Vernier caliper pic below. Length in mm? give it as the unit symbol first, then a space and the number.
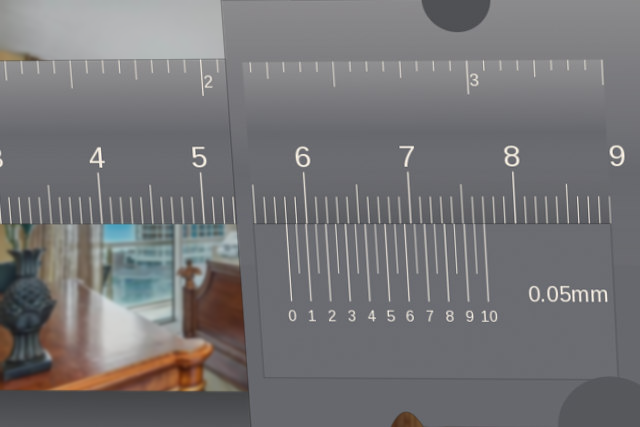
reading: mm 58.0
